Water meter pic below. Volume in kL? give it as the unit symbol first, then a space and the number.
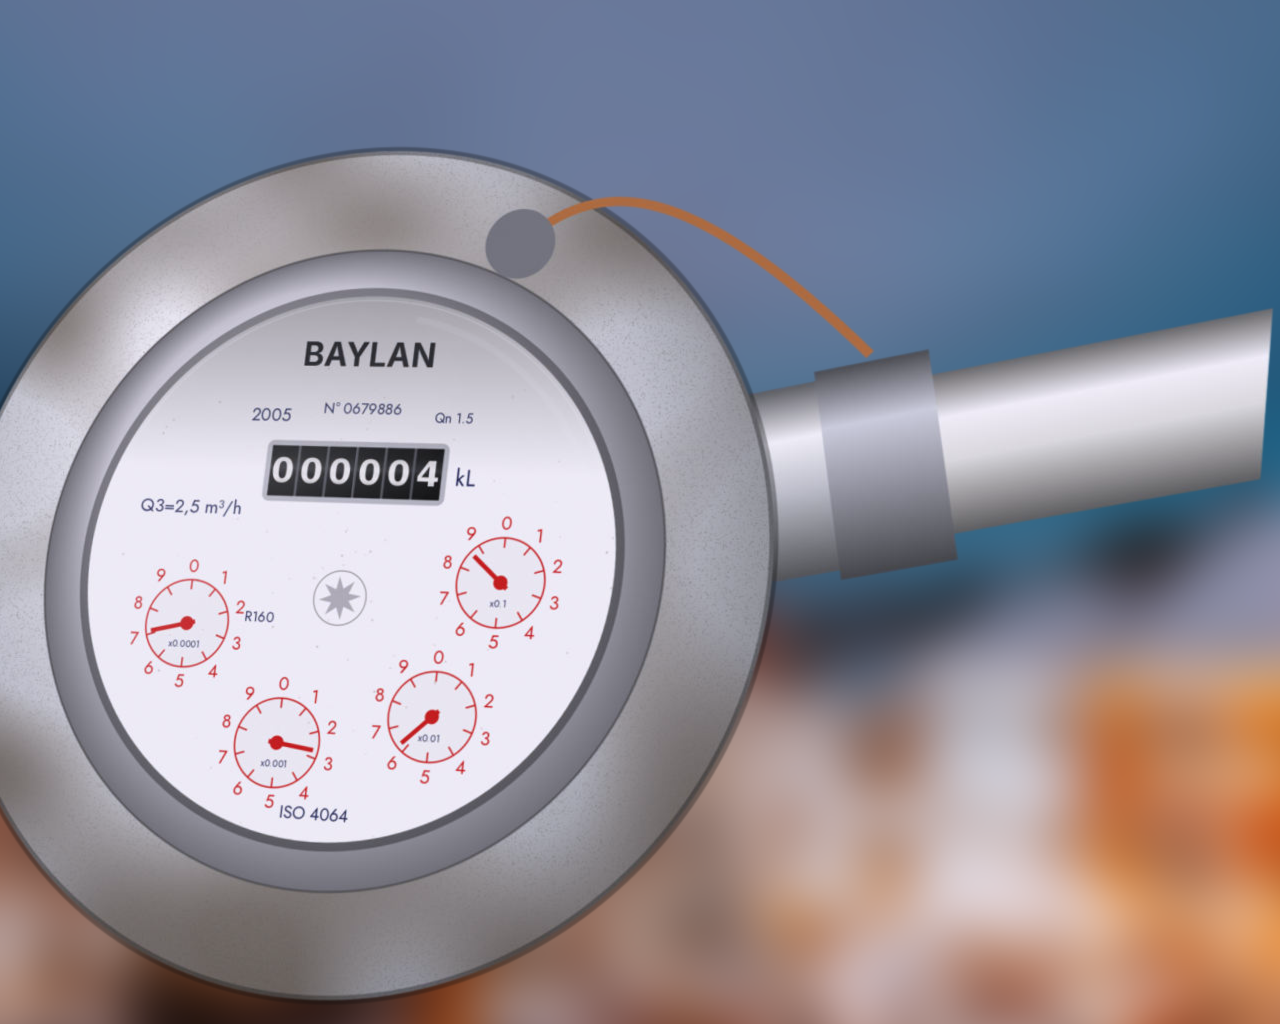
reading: kL 4.8627
